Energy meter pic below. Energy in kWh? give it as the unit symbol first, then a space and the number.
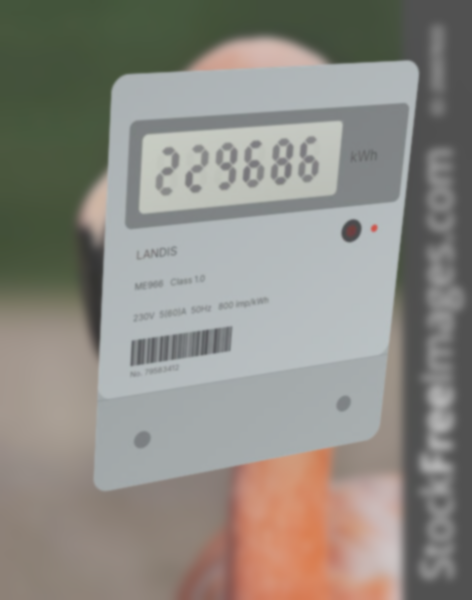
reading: kWh 229686
